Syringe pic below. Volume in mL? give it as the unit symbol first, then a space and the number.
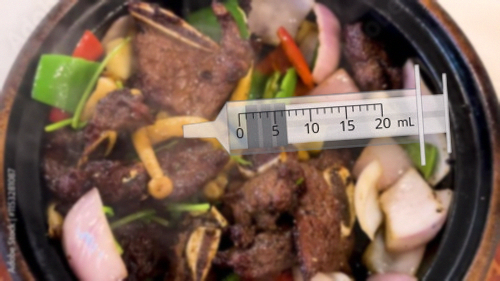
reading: mL 1
